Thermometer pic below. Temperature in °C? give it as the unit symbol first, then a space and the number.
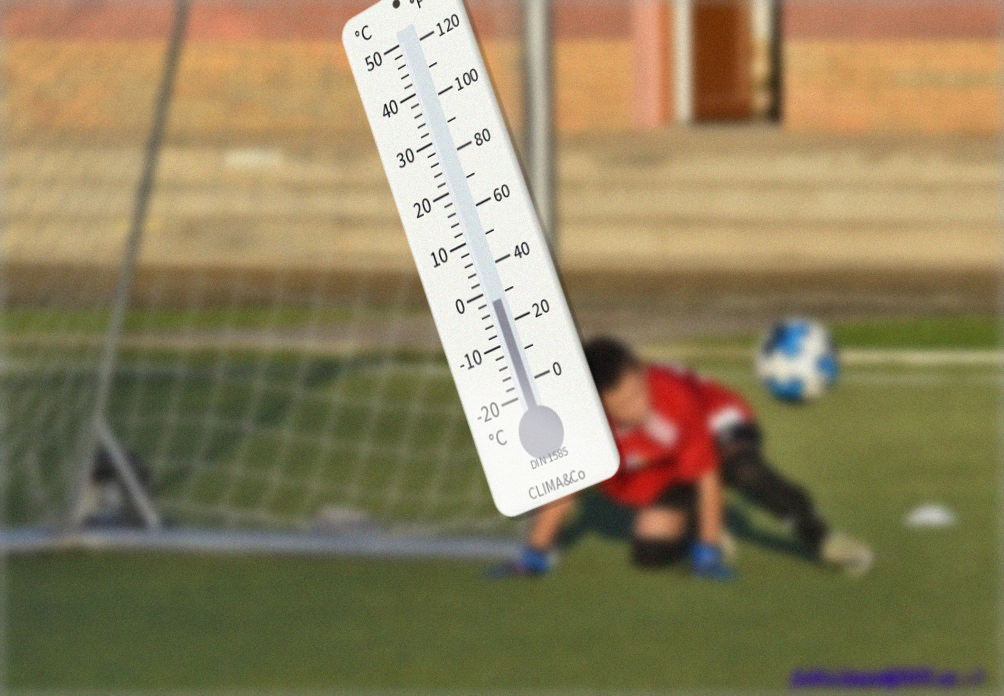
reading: °C -2
